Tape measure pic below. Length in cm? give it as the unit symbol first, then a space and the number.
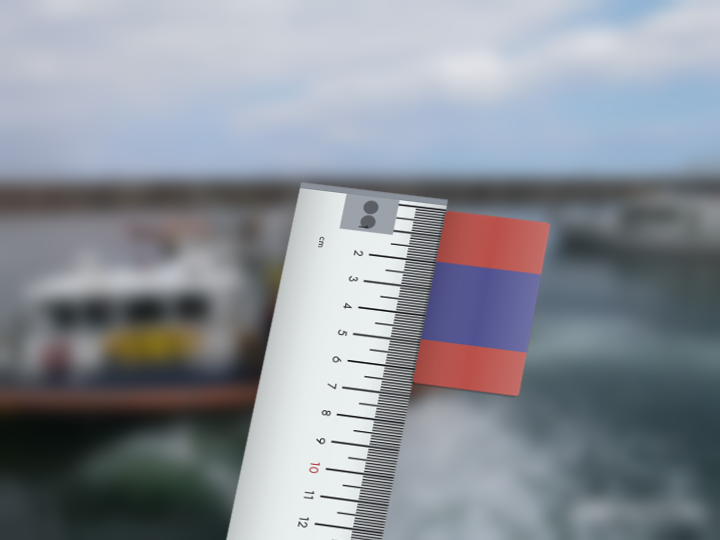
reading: cm 6.5
